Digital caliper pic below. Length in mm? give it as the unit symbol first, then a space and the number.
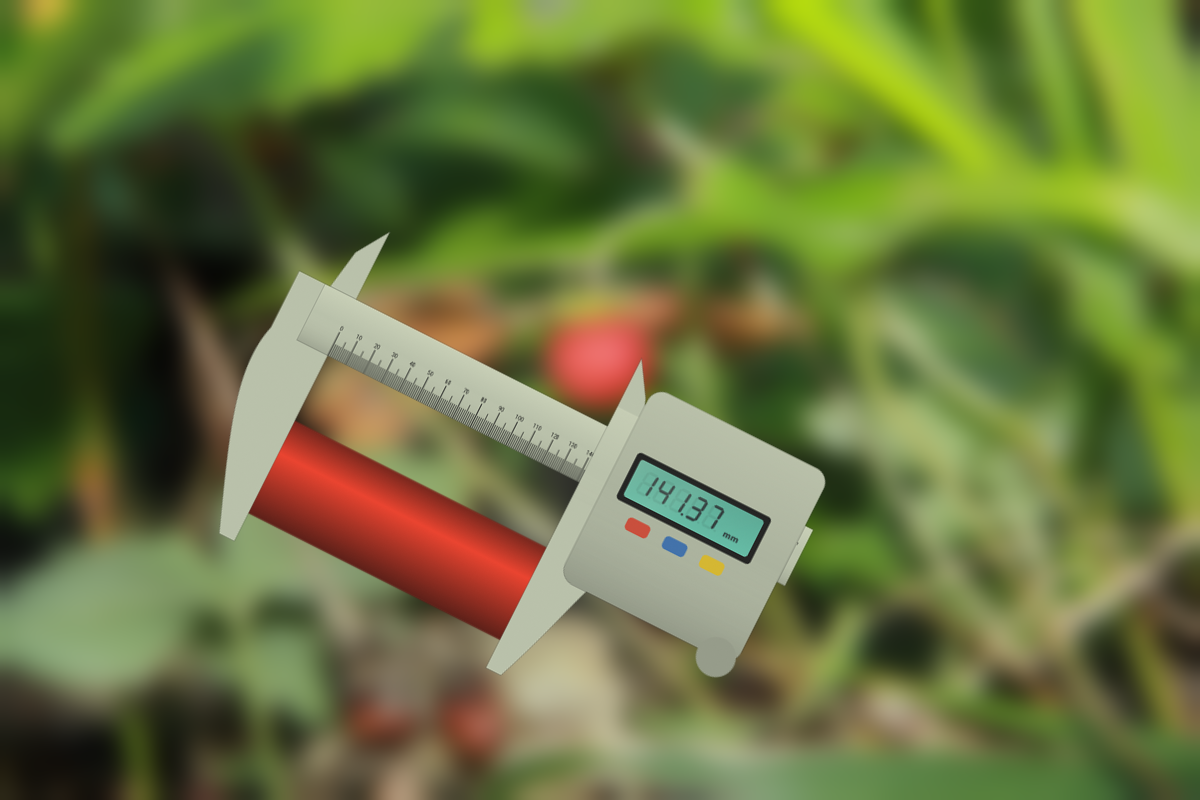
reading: mm 141.37
